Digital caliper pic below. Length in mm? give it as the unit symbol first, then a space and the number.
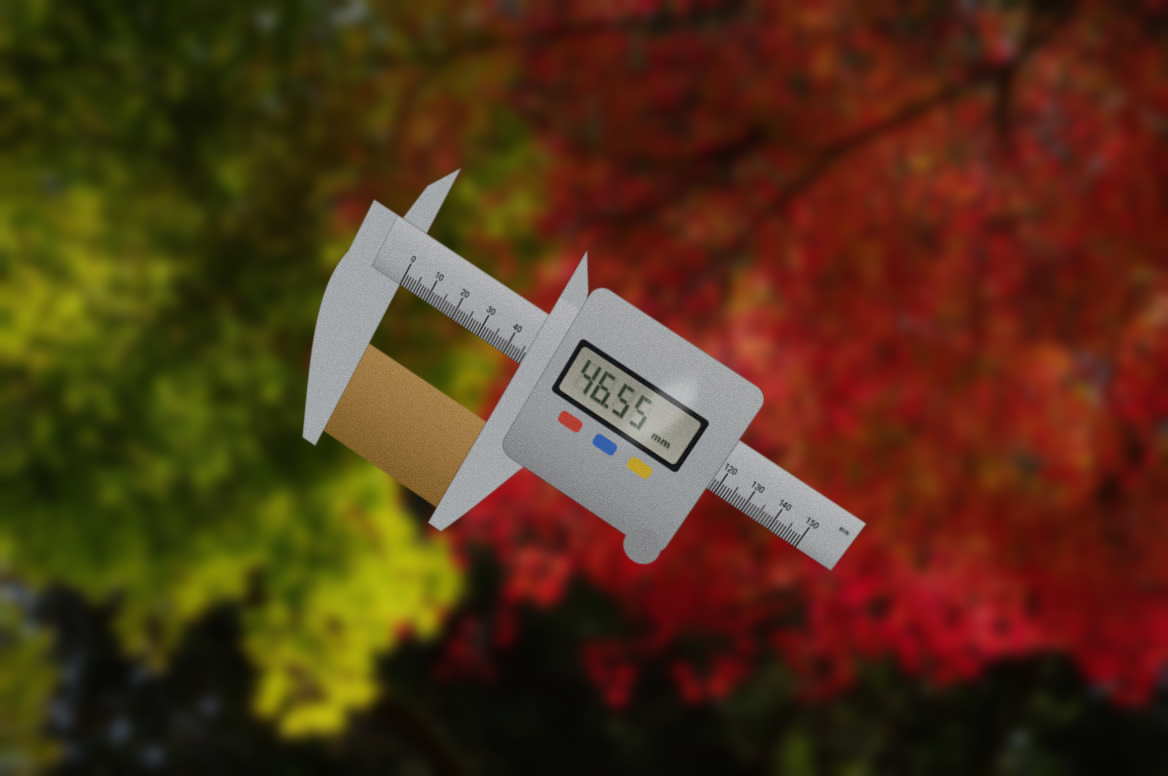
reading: mm 46.55
